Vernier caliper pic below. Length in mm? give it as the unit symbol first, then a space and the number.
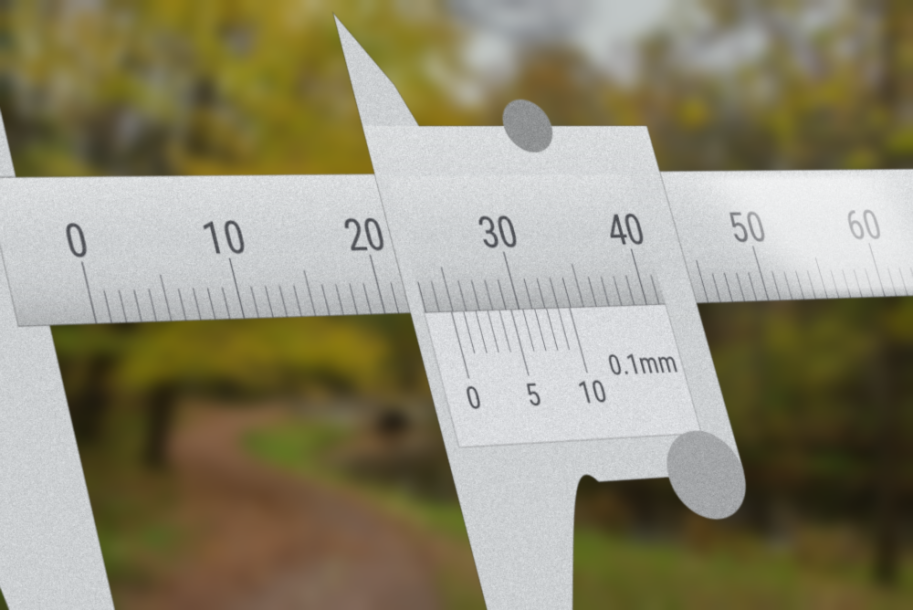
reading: mm 24.9
